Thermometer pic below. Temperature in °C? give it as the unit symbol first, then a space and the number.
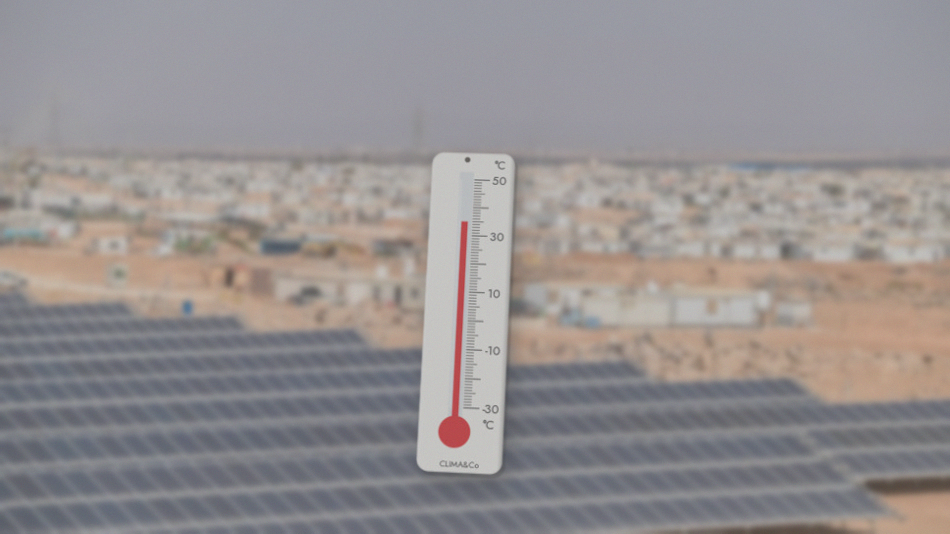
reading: °C 35
